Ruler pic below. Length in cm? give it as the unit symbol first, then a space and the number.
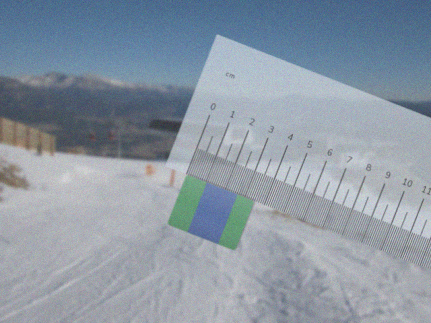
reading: cm 3.5
